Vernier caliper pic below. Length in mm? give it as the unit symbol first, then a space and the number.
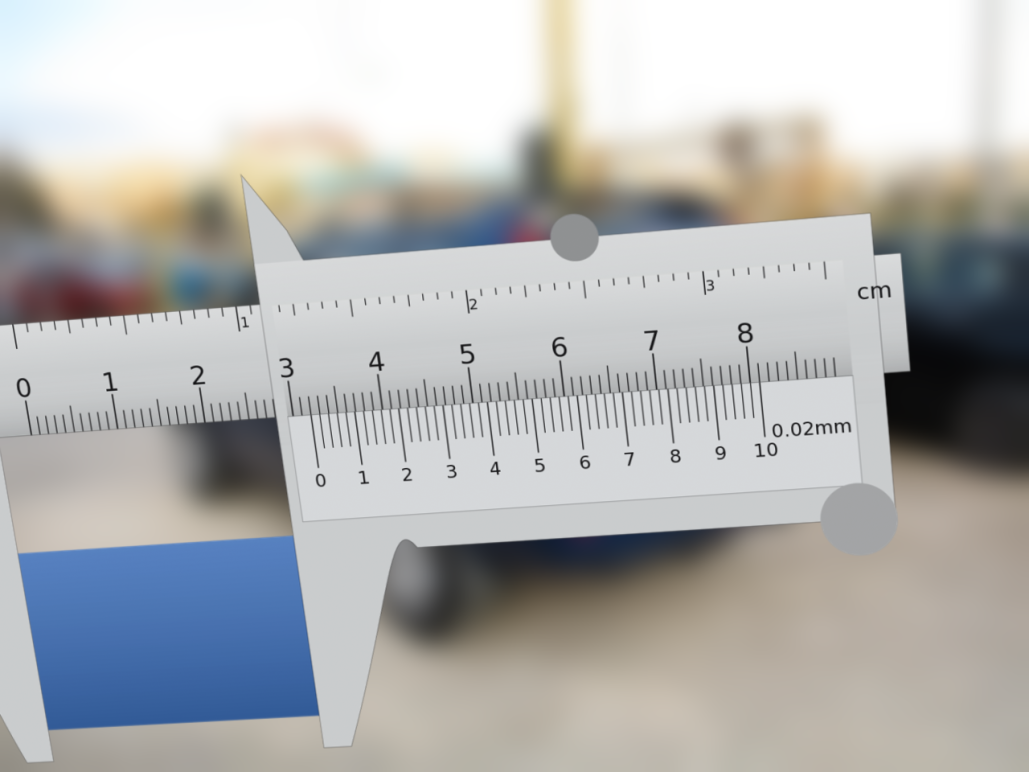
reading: mm 32.0
